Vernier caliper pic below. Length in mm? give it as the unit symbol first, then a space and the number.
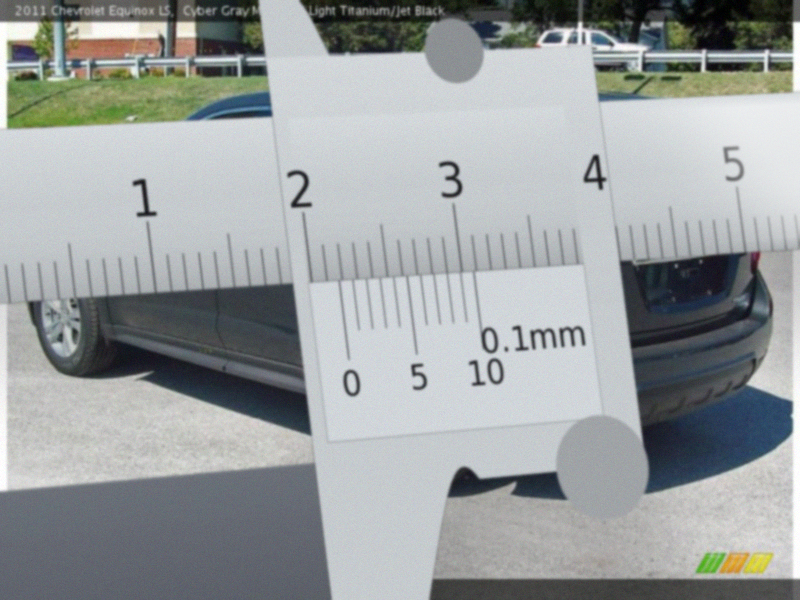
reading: mm 21.8
